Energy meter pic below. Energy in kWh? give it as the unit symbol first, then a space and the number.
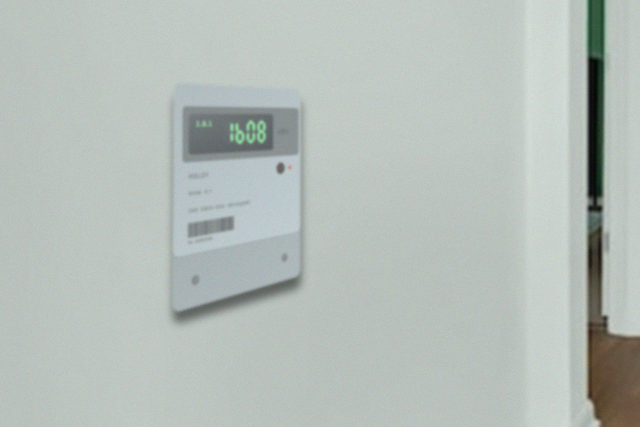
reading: kWh 1608
